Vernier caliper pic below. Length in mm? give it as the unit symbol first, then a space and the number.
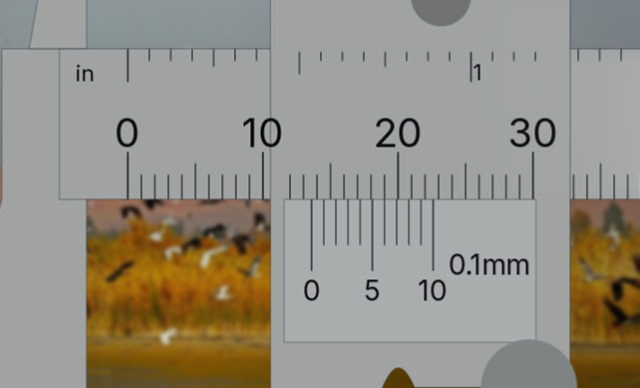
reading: mm 13.6
